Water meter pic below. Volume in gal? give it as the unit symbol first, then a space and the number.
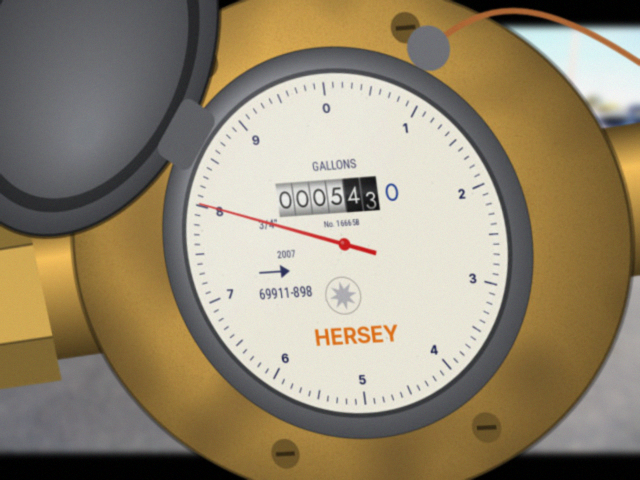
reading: gal 5428.0
